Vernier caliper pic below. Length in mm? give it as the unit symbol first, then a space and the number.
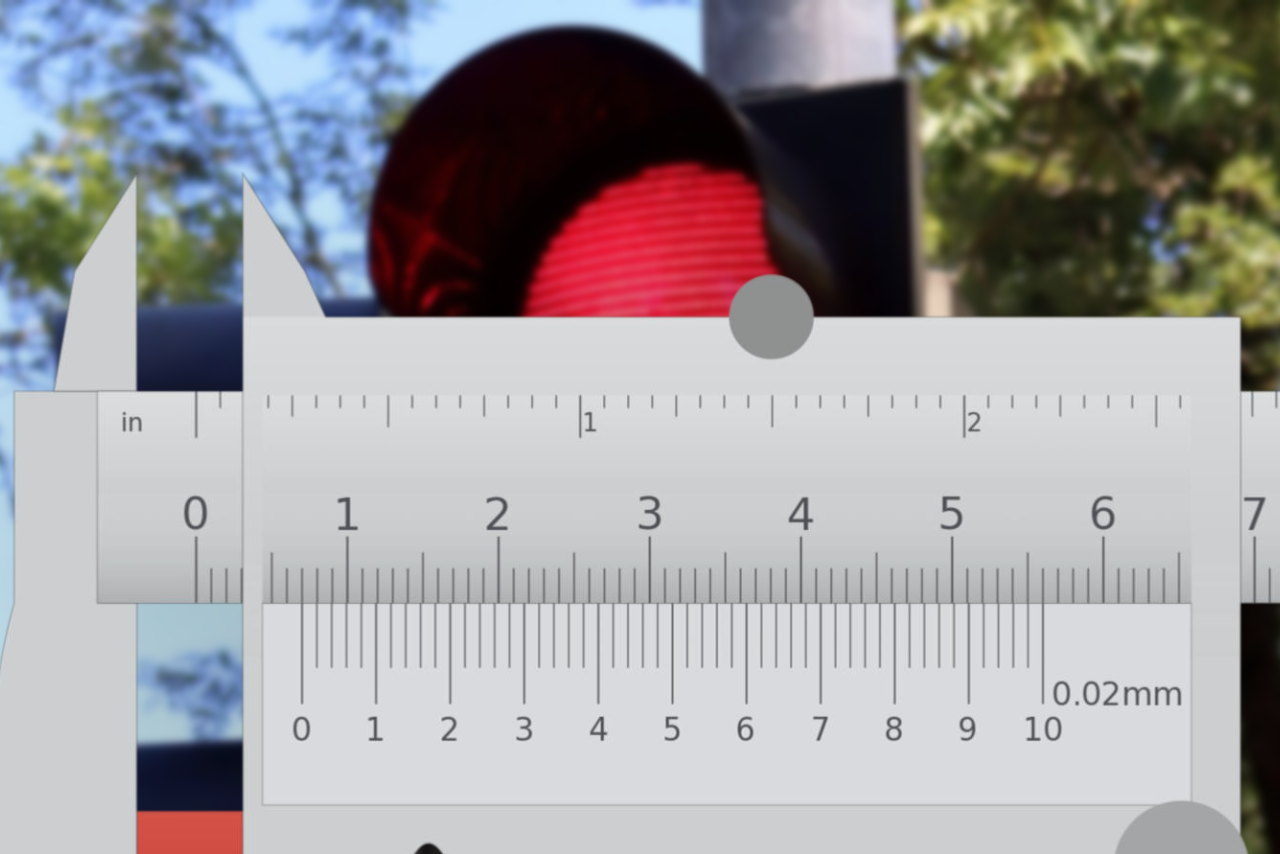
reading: mm 7.0
